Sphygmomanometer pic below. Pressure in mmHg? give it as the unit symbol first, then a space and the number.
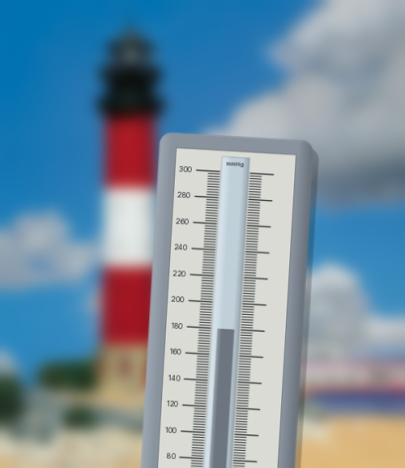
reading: mmHg 180
